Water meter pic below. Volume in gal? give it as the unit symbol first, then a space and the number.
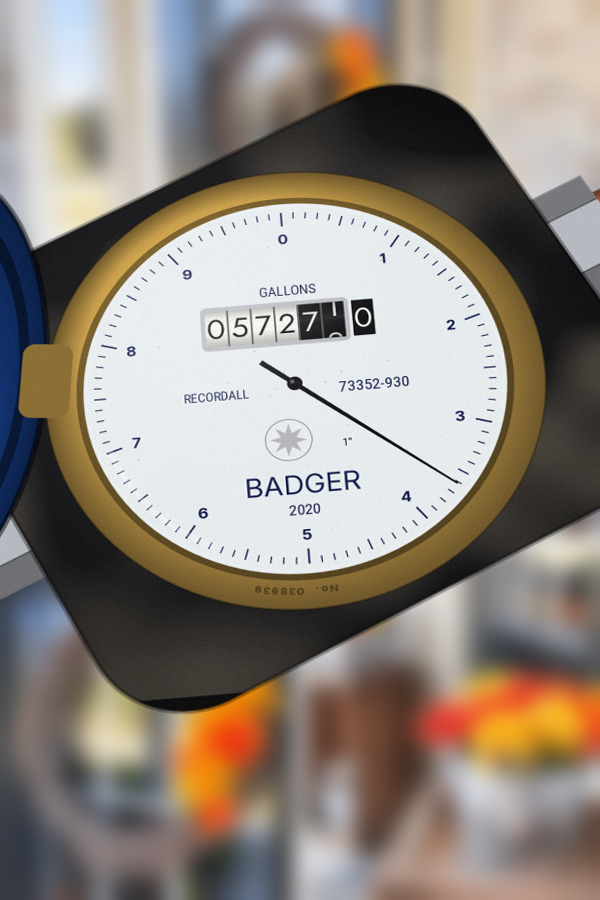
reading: gal 572713.6
